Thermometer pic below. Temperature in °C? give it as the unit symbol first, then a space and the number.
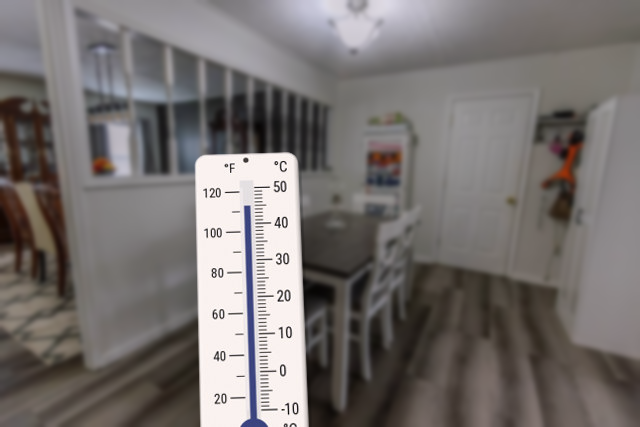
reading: °C 45
